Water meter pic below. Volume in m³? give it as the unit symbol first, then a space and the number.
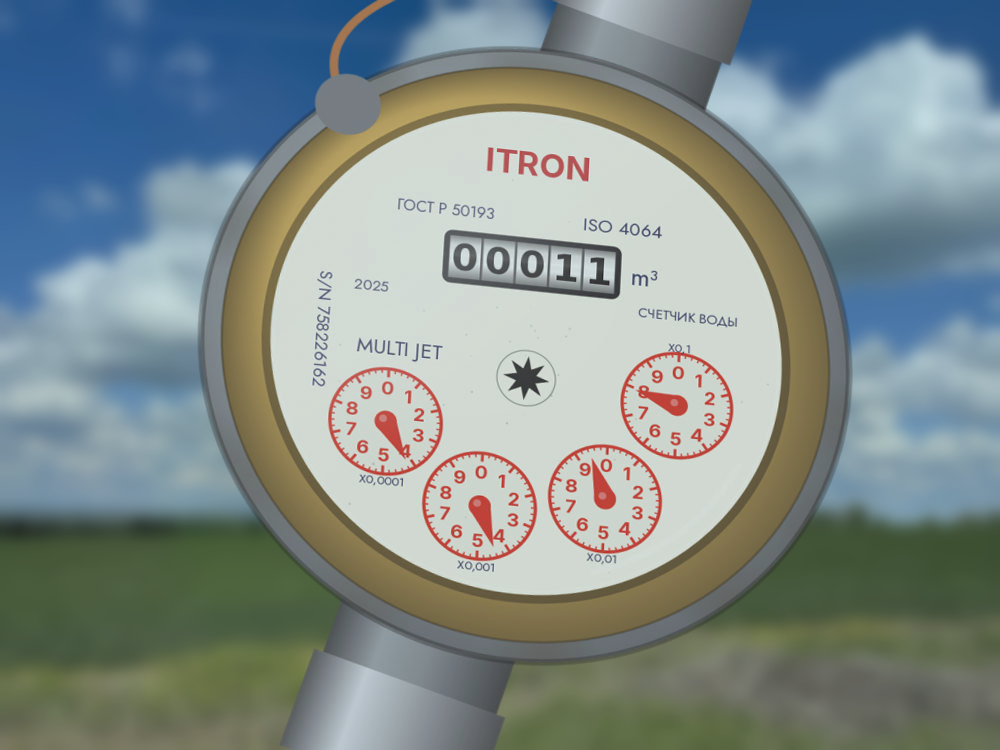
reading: m³ 11.7944
